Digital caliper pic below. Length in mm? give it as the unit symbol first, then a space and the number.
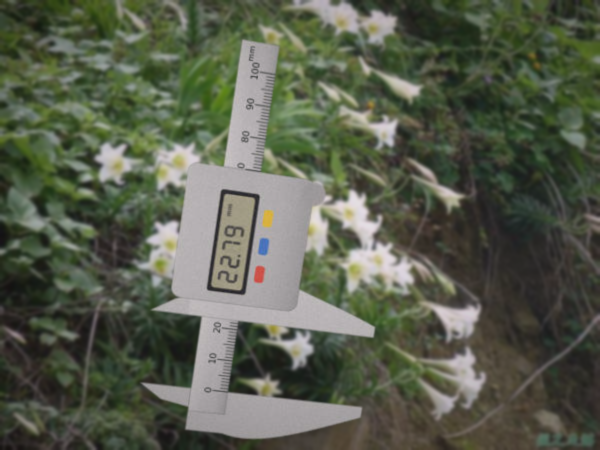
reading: mm 22.79
